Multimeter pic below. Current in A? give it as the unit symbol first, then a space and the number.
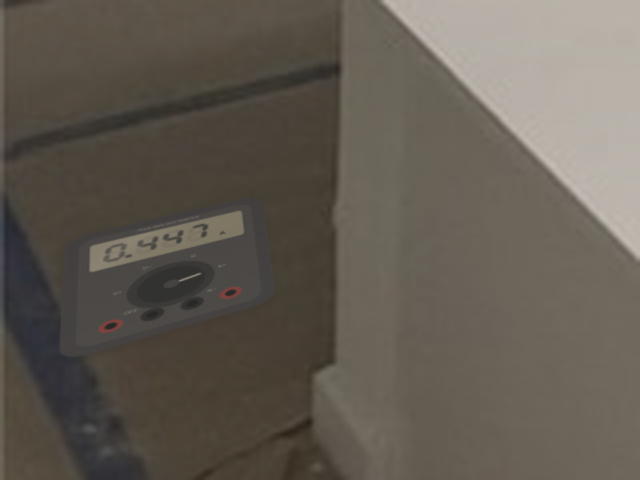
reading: A 0.447
